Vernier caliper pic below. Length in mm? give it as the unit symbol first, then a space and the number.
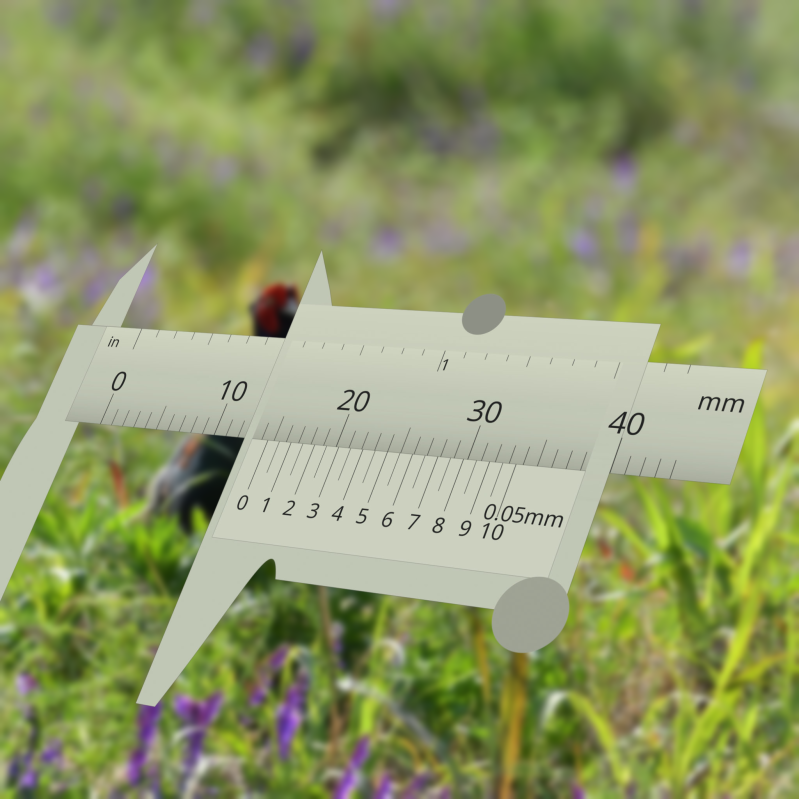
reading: mm 14.5
